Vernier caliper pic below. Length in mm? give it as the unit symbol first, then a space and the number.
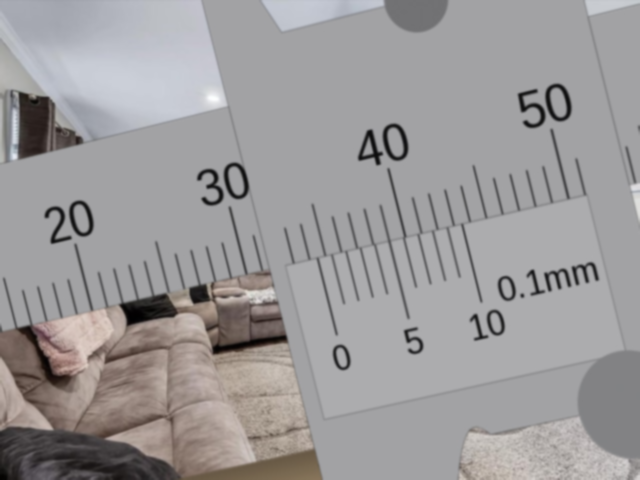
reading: mm 34.5
